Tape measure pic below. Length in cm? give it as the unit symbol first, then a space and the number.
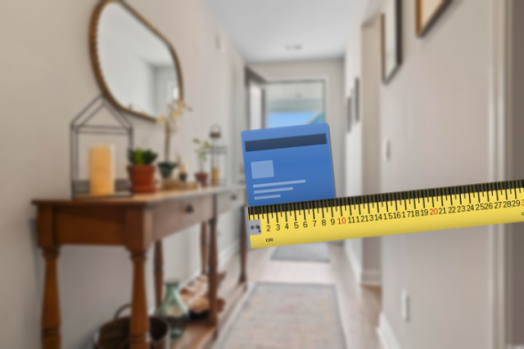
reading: cm 9.5
